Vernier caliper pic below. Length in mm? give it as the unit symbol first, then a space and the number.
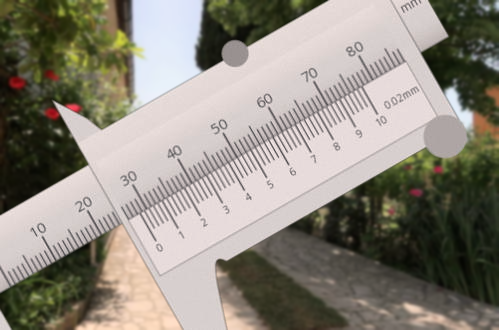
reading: mm 28.5
